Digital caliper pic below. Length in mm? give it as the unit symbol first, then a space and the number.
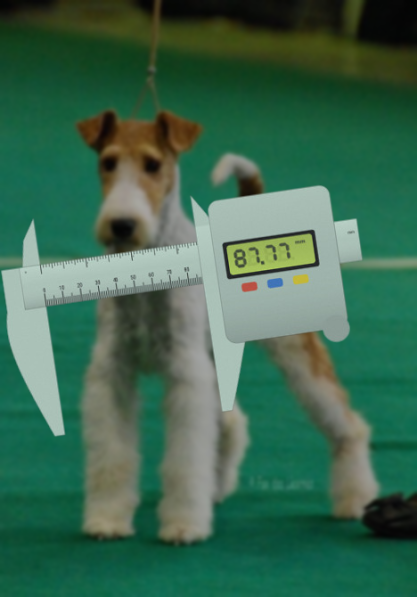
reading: mm 87.77
